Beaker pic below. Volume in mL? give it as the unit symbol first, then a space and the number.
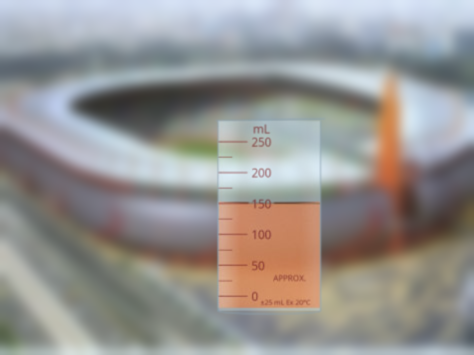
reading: mL 150
